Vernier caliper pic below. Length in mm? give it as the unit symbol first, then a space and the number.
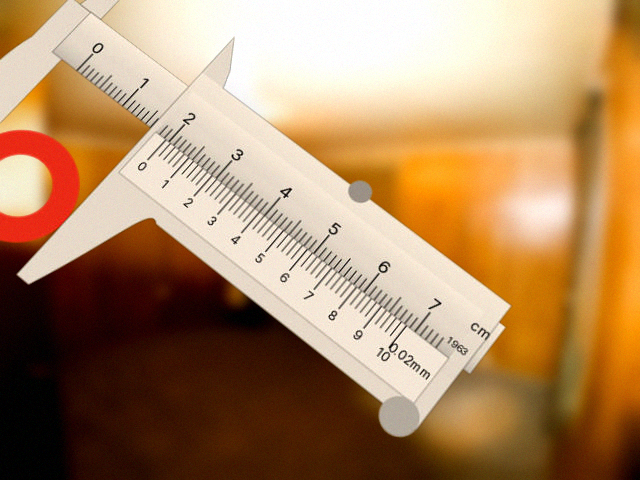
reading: mm 19.4
